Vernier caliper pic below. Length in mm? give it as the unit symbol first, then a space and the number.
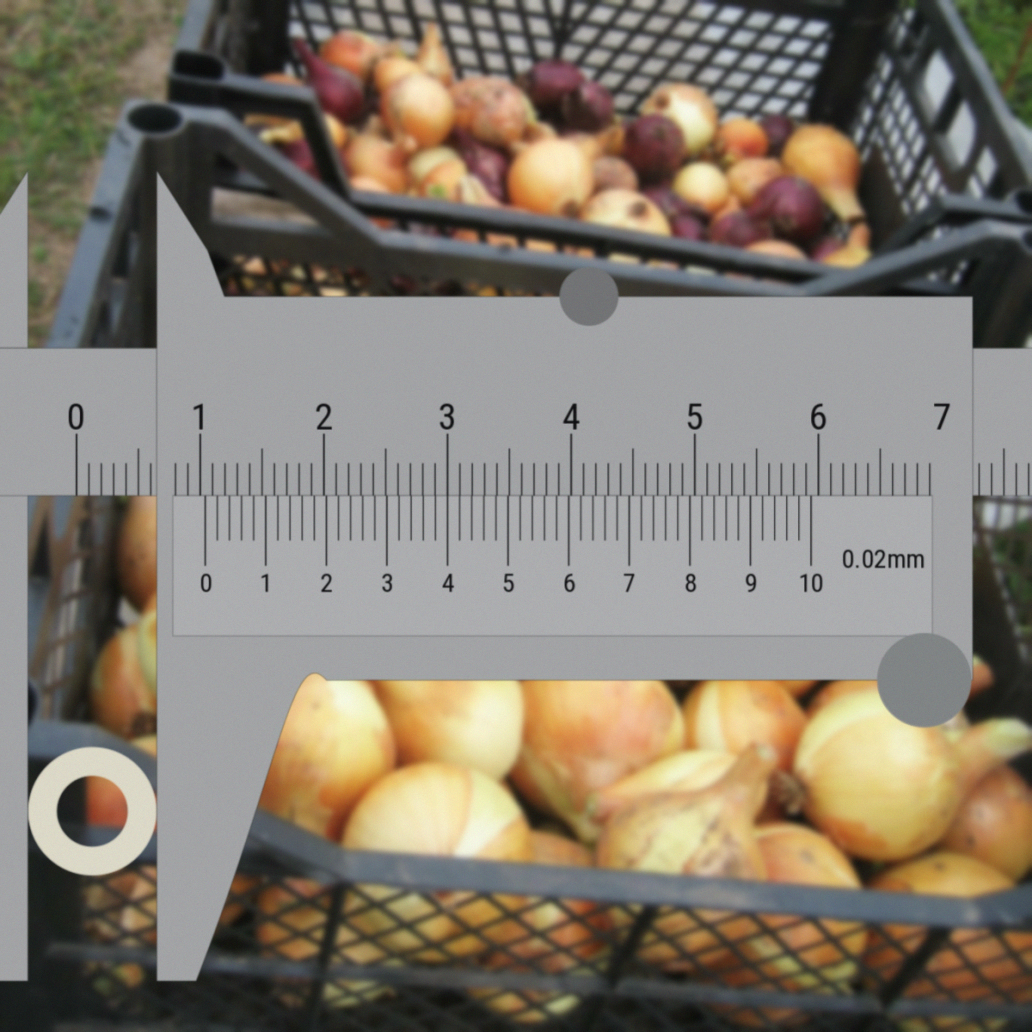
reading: mm 10.4
